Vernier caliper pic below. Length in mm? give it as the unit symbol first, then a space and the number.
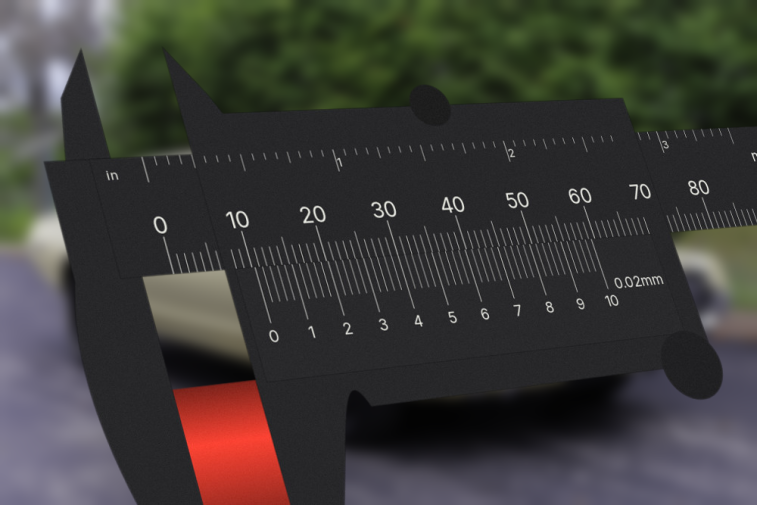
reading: mm 10.4
